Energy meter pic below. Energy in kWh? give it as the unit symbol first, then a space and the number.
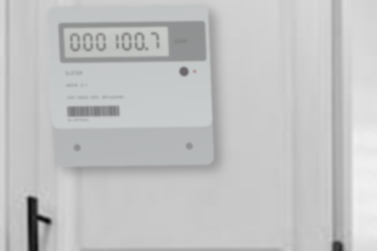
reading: kWh 100.7
